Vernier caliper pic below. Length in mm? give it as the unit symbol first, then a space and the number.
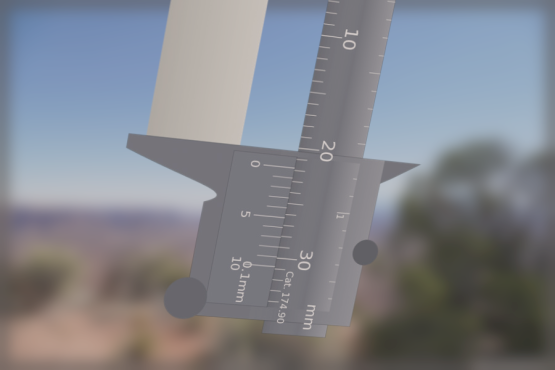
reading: mm 21.8
